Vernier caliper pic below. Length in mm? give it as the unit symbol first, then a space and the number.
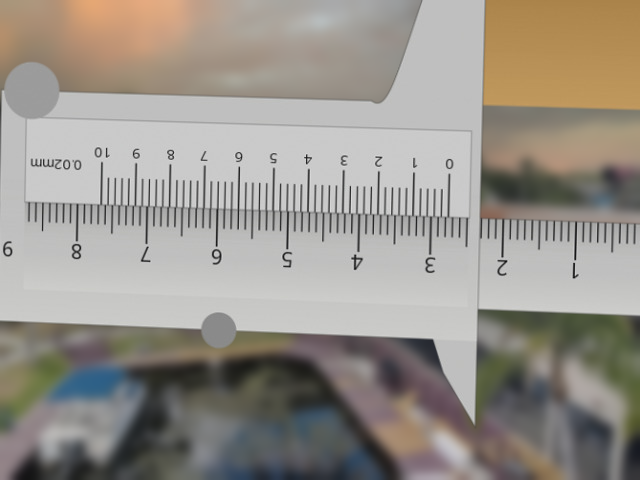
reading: mm 27.6
